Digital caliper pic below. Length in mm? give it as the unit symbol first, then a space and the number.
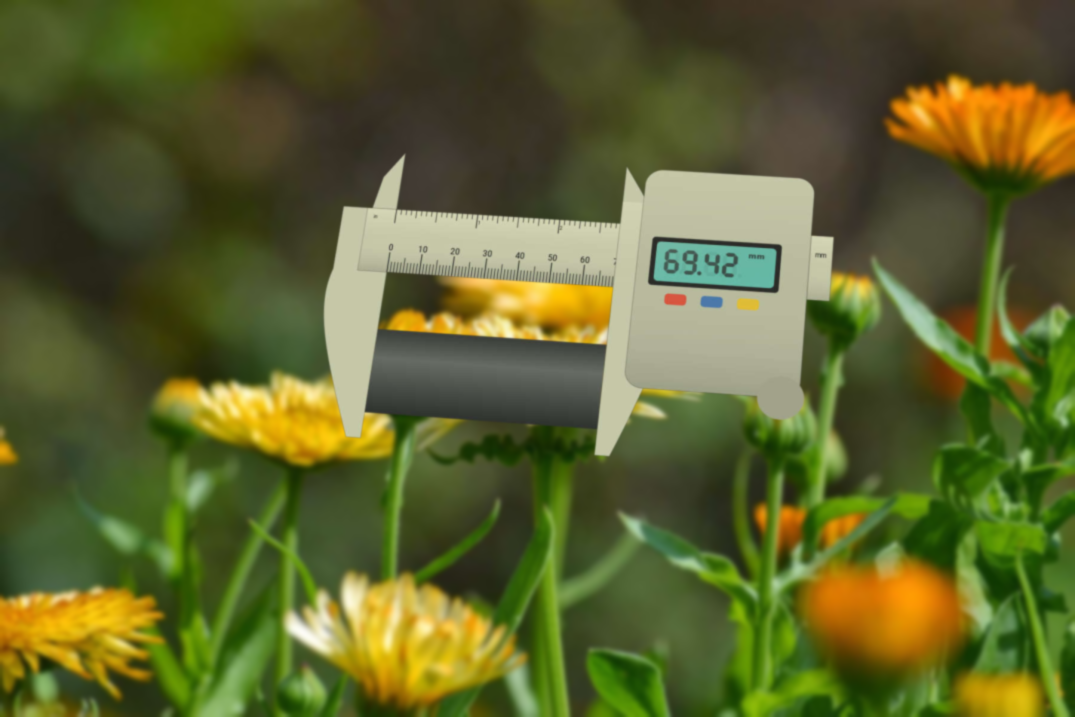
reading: mm 69.42
